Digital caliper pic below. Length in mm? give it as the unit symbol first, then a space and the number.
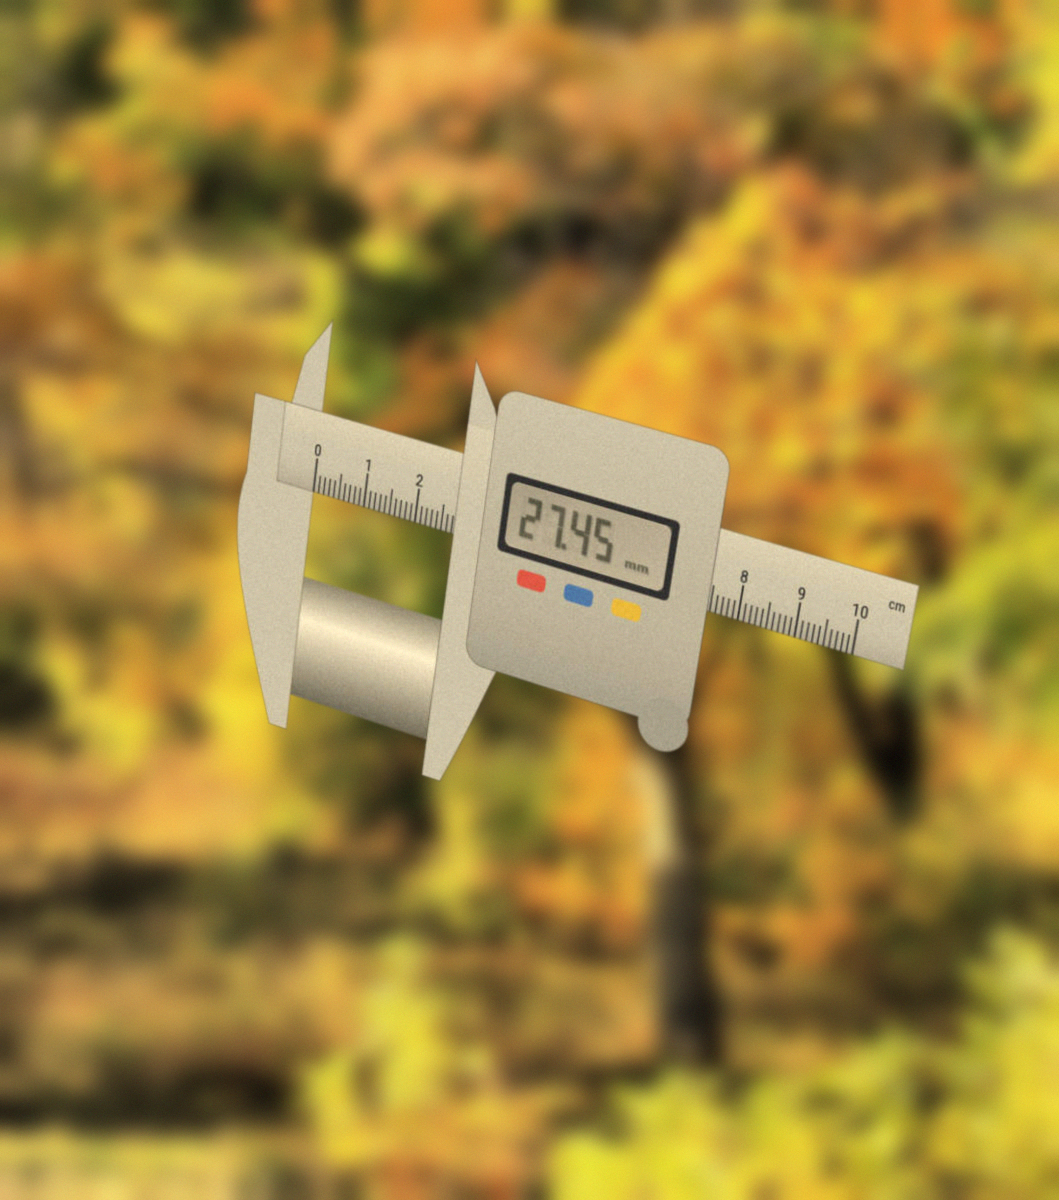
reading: mm 27.45
